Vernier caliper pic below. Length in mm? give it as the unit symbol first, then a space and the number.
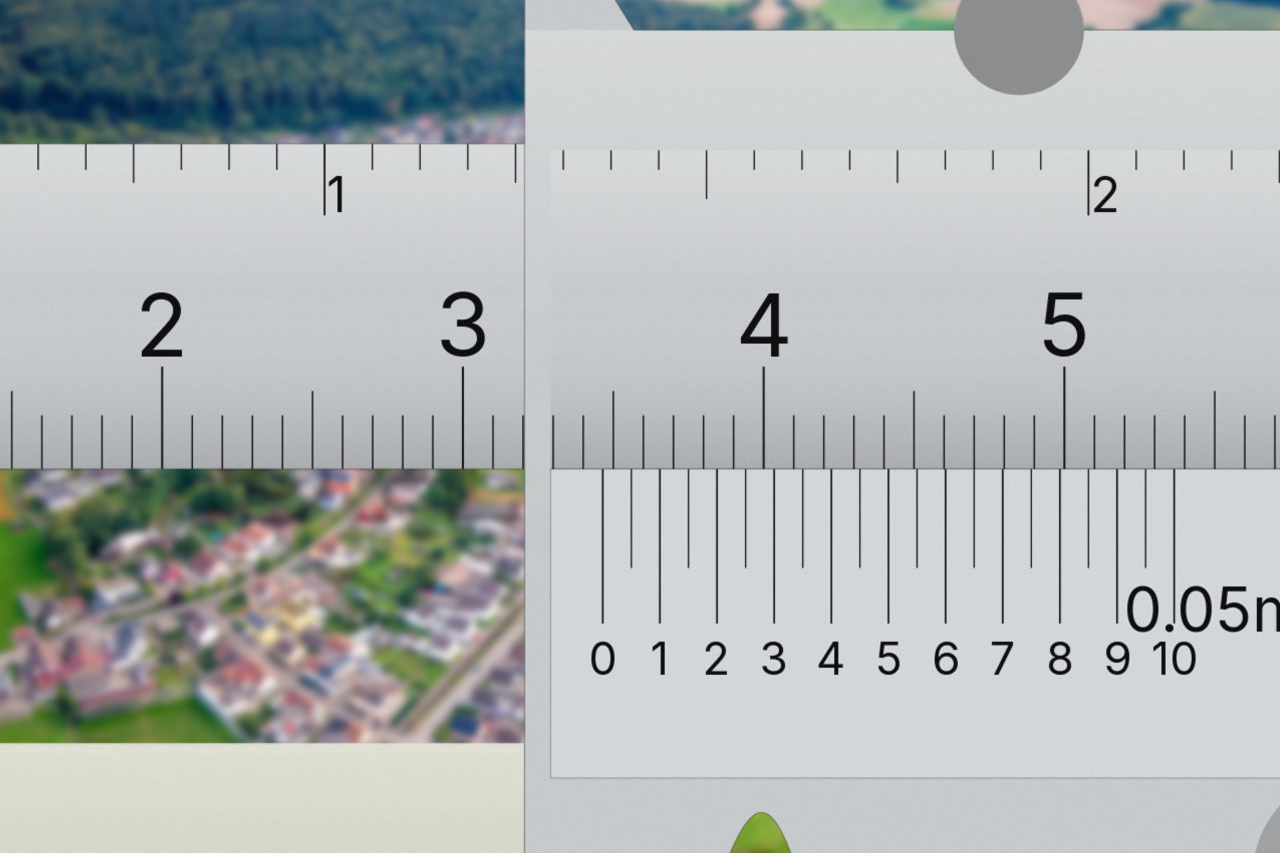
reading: mm 34.65
